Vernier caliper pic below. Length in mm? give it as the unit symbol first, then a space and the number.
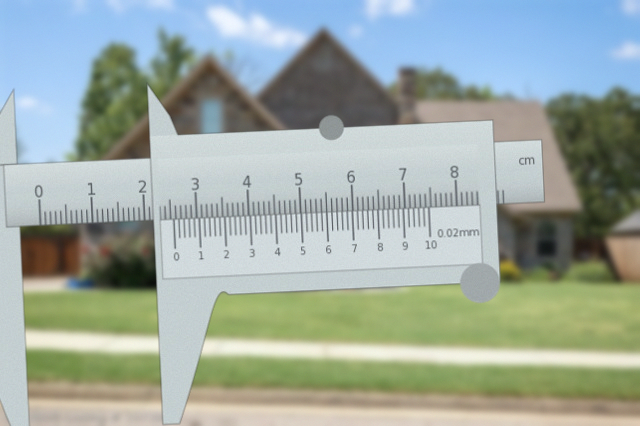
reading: mm 25.6
